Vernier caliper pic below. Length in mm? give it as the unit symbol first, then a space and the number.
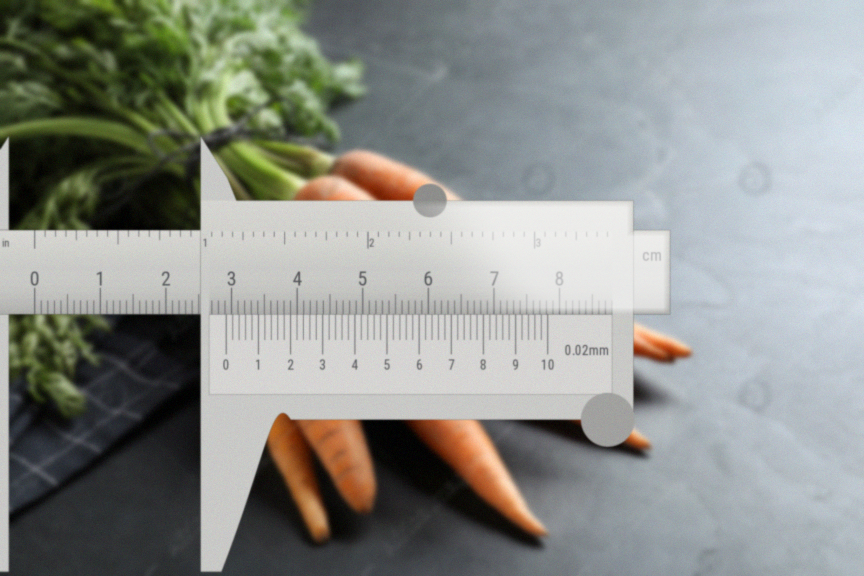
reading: mm 29.2
